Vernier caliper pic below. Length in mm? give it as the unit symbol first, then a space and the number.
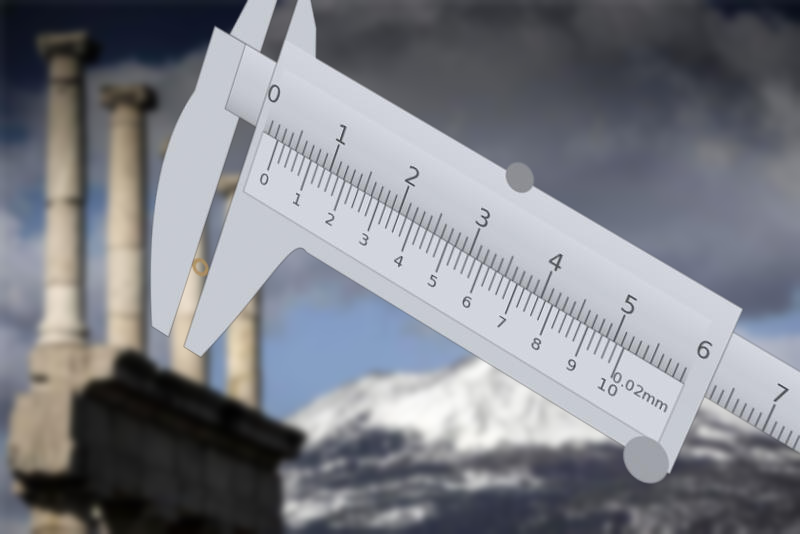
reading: mm 2.4
